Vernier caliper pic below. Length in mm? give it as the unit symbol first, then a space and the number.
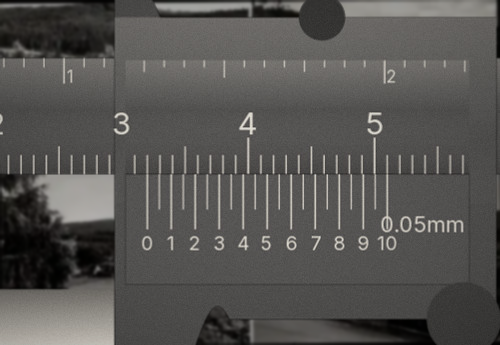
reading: mm 32.0
